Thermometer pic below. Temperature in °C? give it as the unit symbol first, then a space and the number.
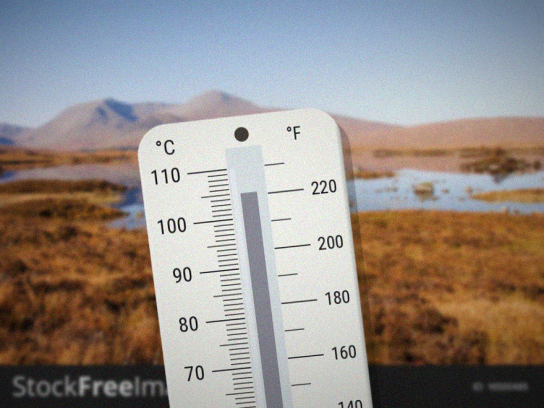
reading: °C 105
